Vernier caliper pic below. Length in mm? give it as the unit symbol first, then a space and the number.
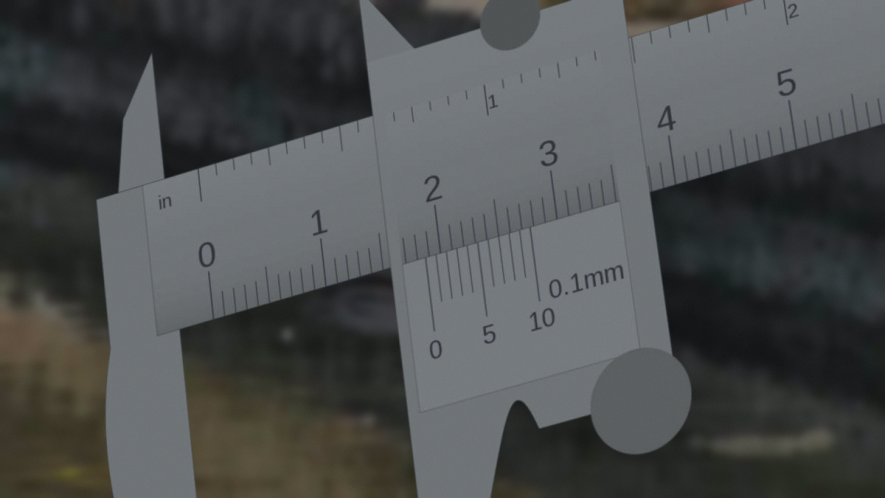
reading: mm 18.7
